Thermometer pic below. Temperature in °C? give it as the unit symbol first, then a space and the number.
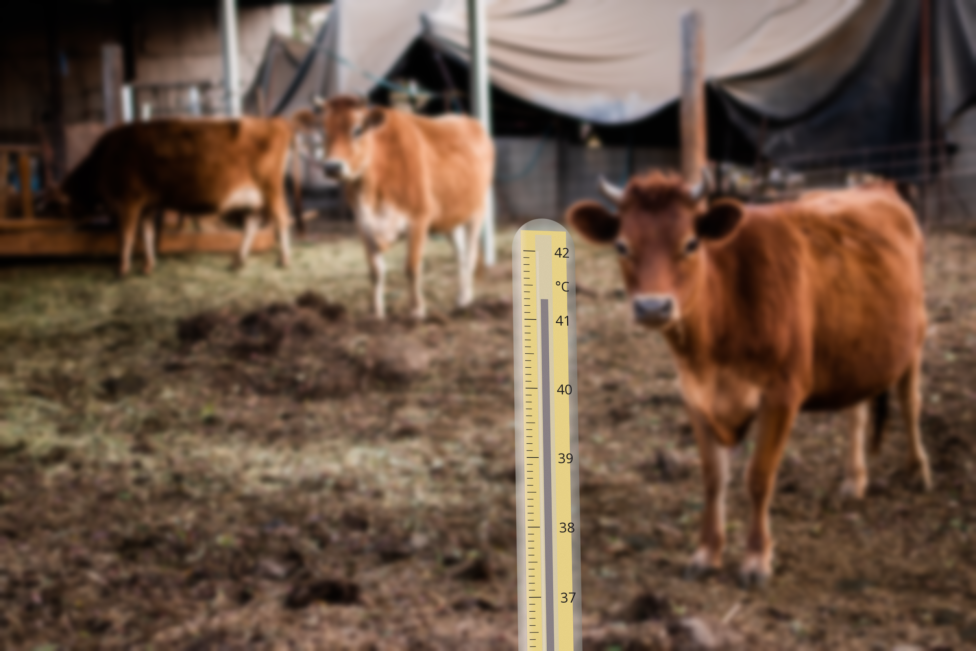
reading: °C 41.3
